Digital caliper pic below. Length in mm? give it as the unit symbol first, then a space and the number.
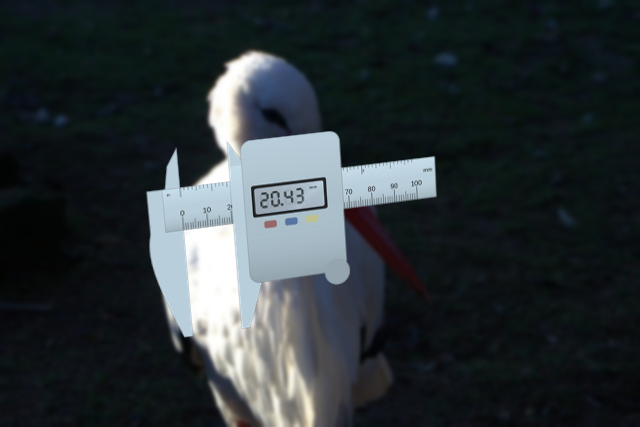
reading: mm 20.43
